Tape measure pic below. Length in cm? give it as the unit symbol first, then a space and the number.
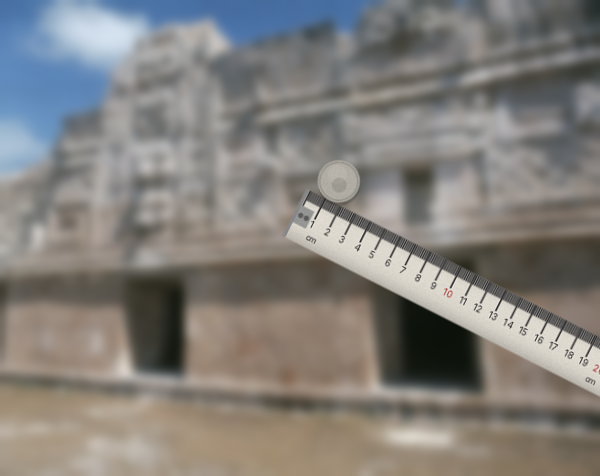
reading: cm 2.5
